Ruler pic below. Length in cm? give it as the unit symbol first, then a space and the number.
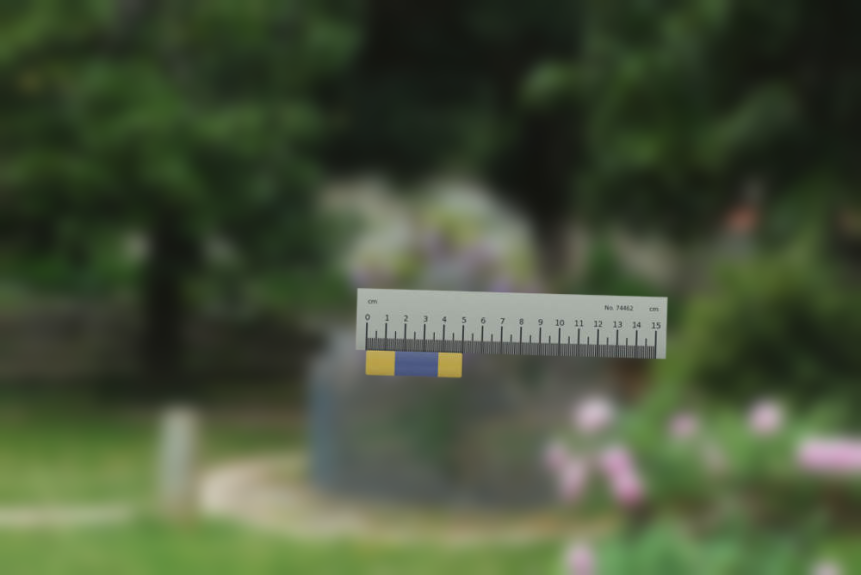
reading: cm 5
